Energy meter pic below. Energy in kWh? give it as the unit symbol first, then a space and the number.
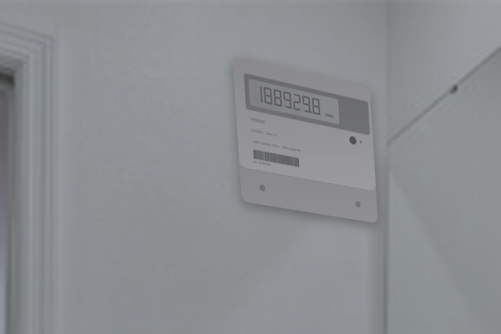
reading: kWh 188929.8
